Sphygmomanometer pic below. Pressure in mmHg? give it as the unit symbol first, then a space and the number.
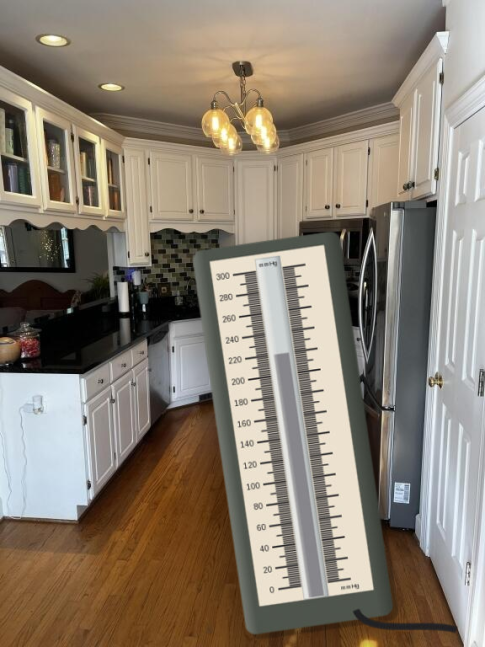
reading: mmHg 220
